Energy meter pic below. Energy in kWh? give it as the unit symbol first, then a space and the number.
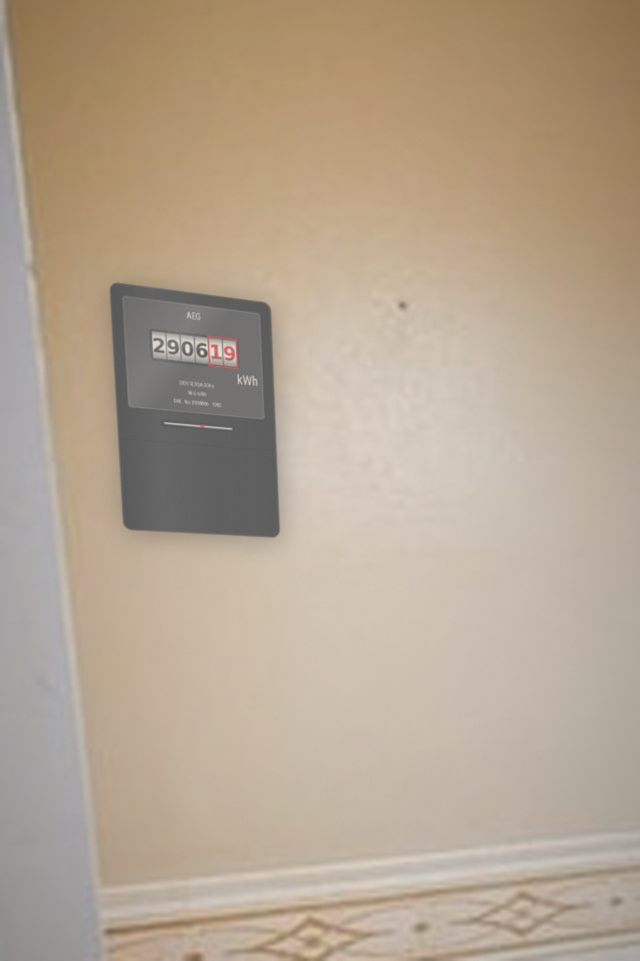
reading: kWh 2906.19
